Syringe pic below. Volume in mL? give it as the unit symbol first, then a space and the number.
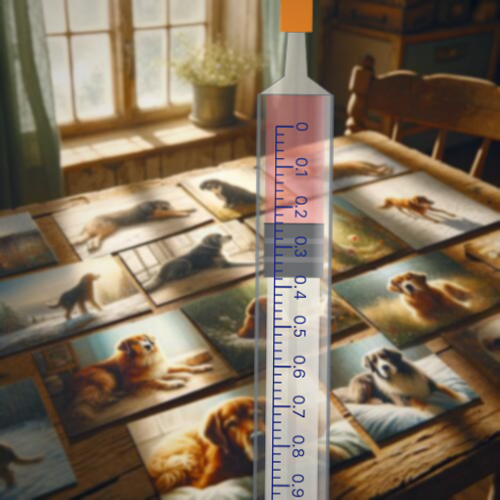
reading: mL 0.24
